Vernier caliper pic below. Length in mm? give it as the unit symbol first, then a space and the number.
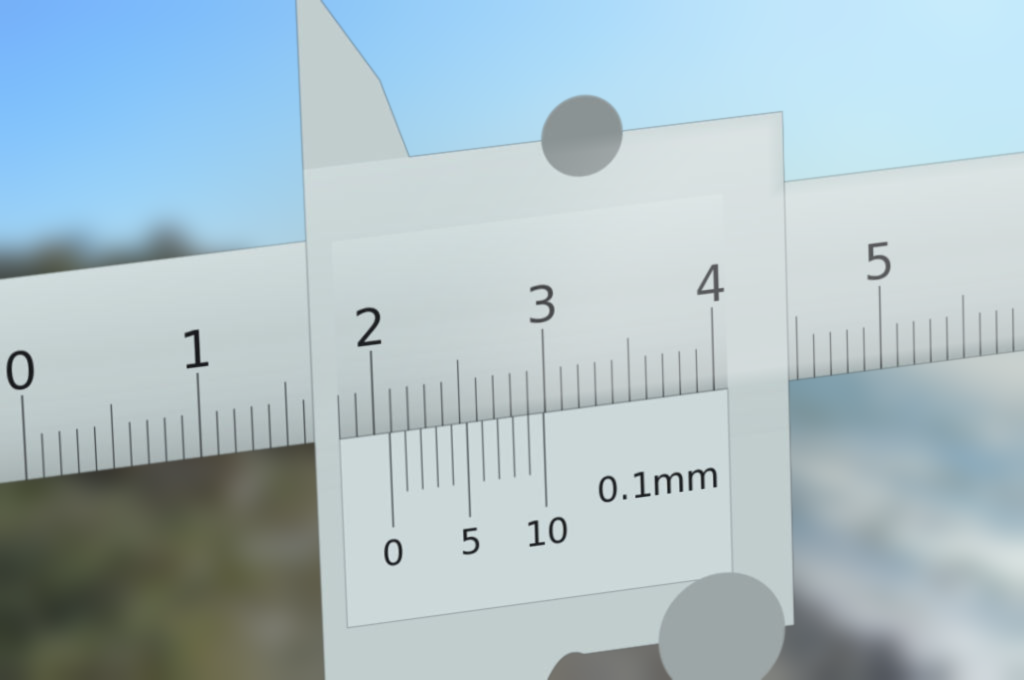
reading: mm 20.9
